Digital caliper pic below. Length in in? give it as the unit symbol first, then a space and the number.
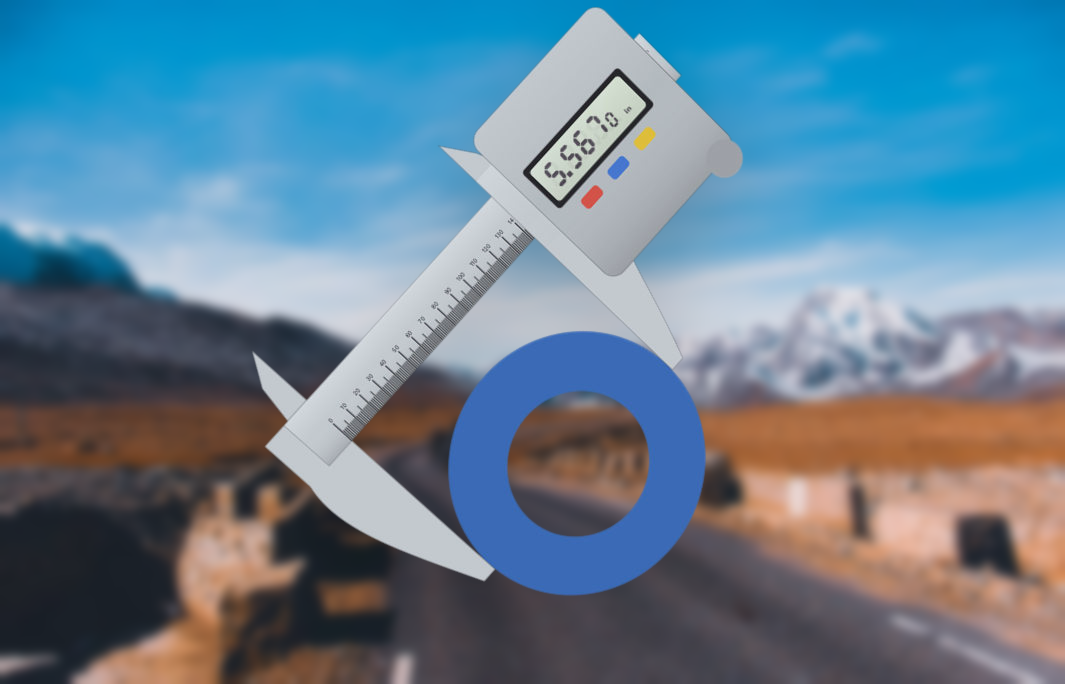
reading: in 5.5670
